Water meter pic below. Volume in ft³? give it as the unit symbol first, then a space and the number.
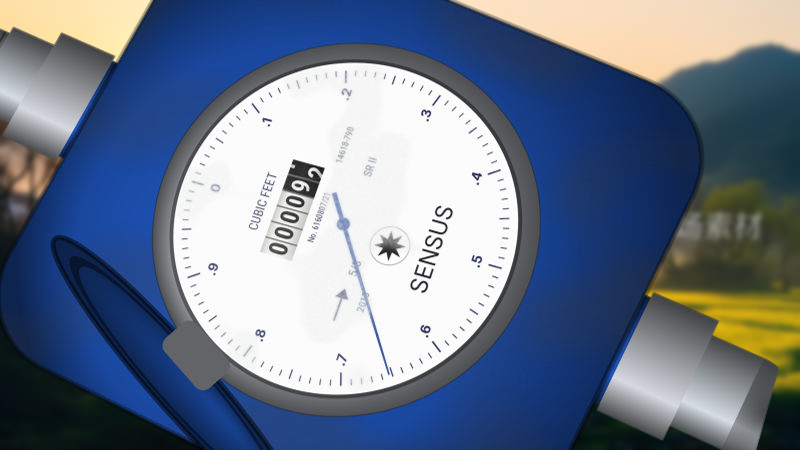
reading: ft³ 91.65
